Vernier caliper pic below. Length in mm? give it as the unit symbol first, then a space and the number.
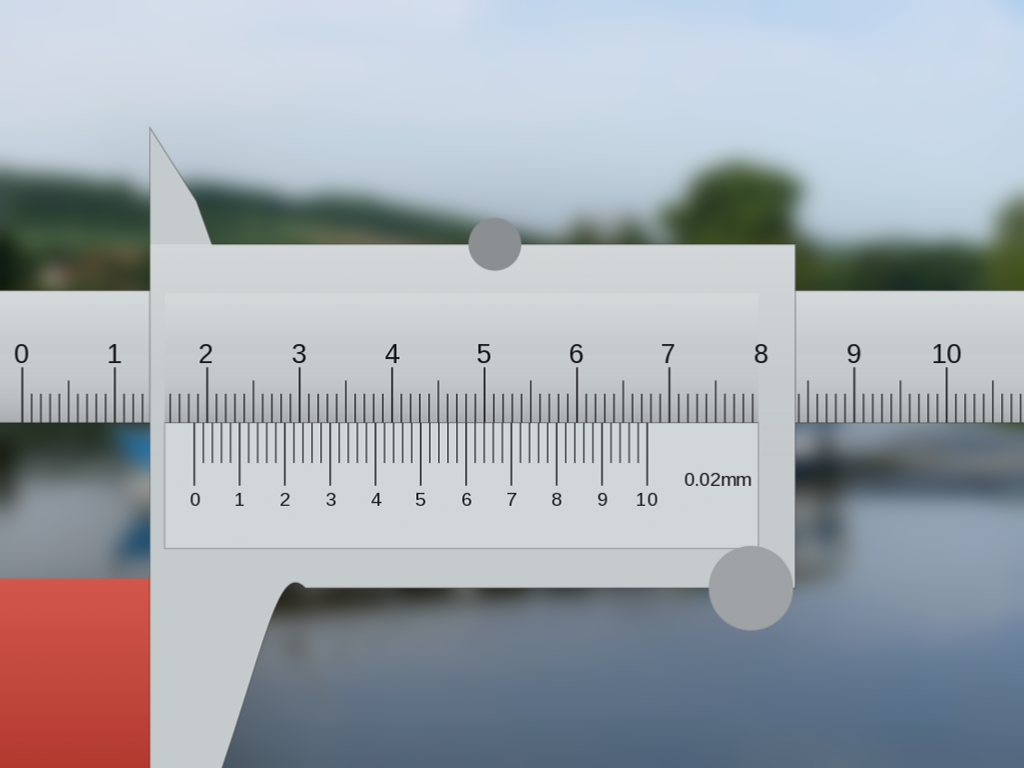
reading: mm 18.6
